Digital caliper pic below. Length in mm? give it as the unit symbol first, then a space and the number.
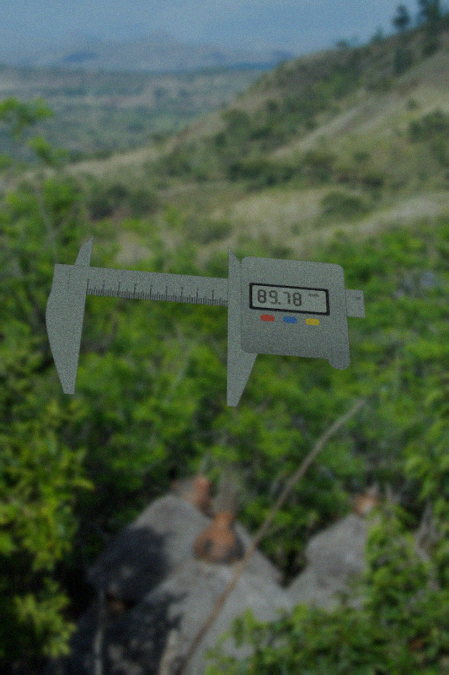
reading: mm 89.78
